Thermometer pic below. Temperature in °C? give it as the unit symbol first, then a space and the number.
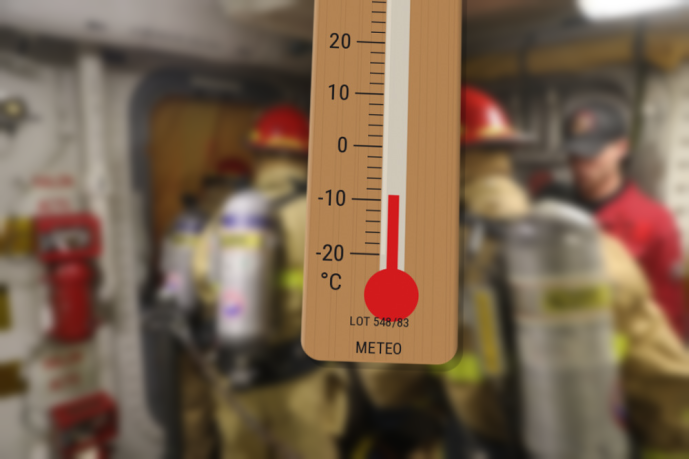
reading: °C -9
